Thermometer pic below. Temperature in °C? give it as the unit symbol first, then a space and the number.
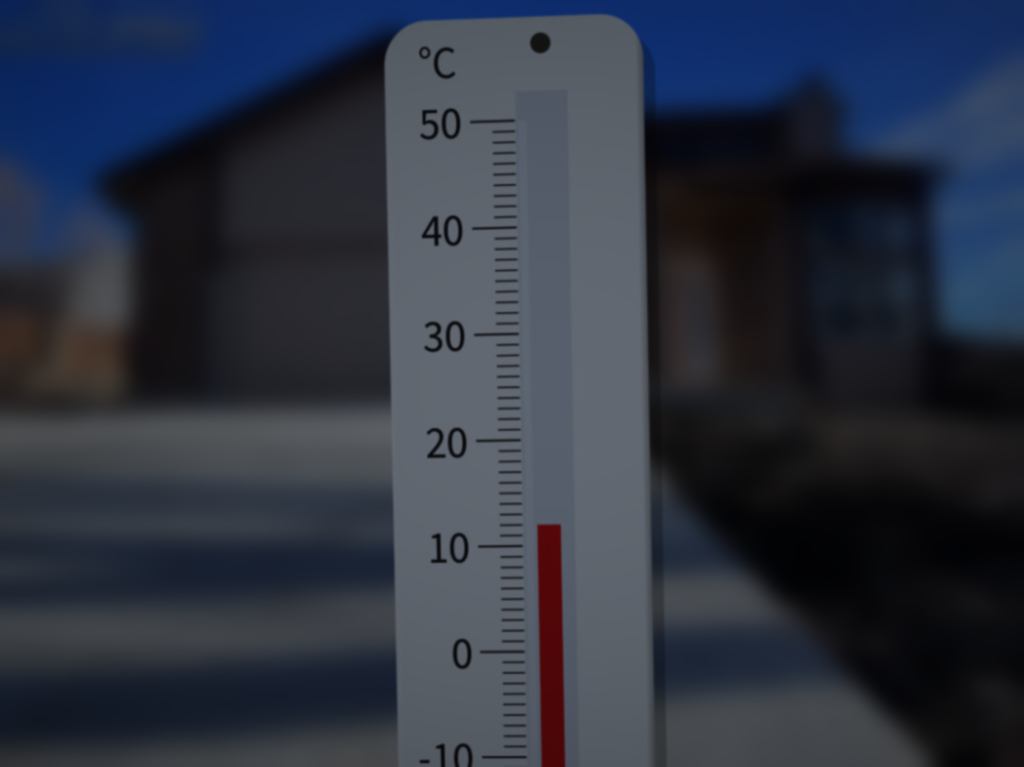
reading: °C 12
